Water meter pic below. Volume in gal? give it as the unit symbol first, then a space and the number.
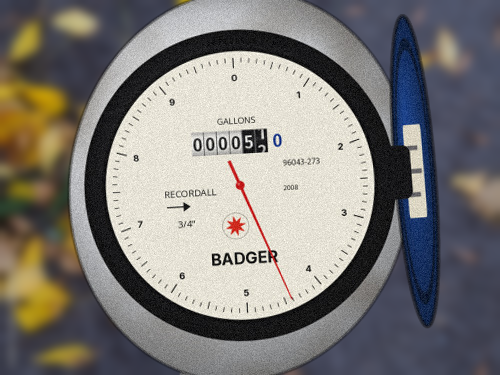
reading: gal 514.4
